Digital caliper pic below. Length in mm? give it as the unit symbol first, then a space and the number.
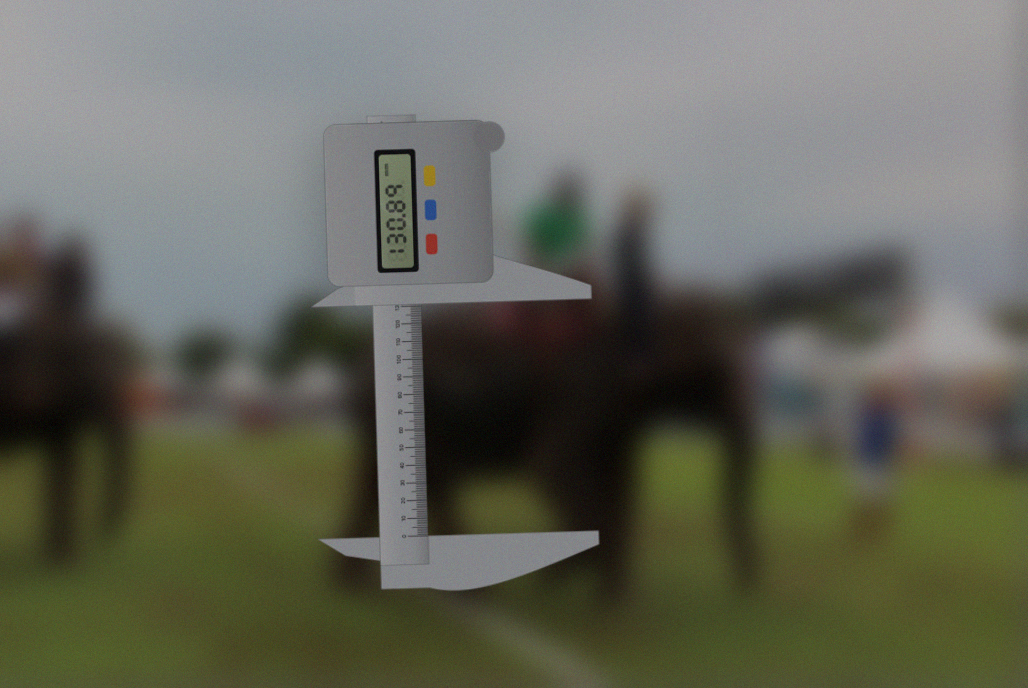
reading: mm 130.89
